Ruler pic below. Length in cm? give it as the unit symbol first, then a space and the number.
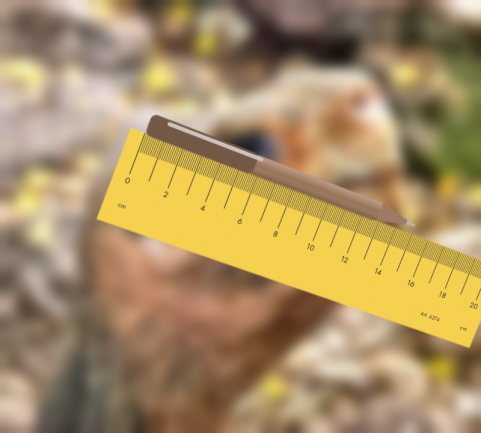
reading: cm 15
